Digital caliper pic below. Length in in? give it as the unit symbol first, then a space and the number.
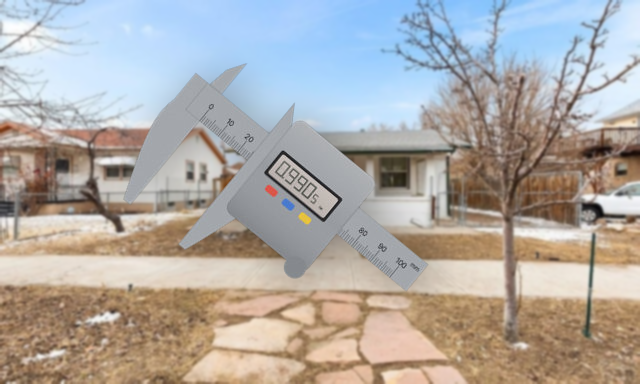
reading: in 0.9905
